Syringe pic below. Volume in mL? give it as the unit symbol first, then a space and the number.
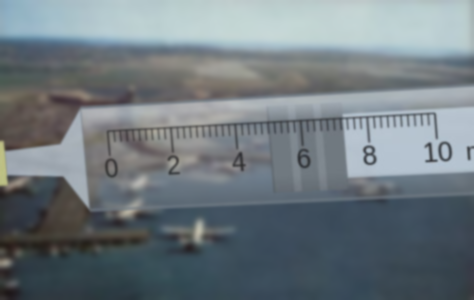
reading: mL 5
